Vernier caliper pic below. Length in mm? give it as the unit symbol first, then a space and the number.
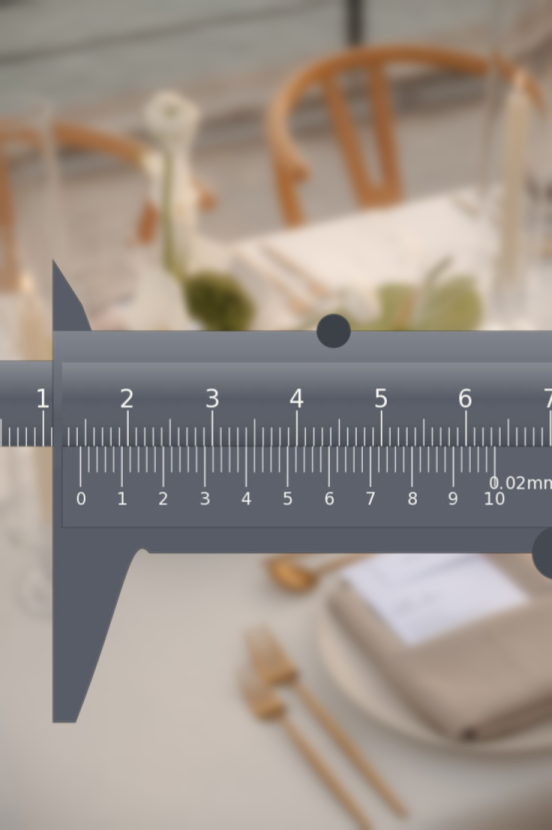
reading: mm 14.4
